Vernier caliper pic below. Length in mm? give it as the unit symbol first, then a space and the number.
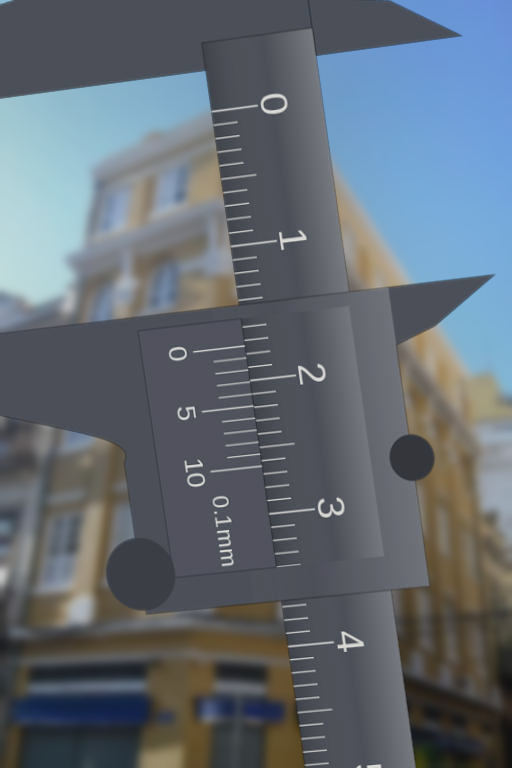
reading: mm 17.4
